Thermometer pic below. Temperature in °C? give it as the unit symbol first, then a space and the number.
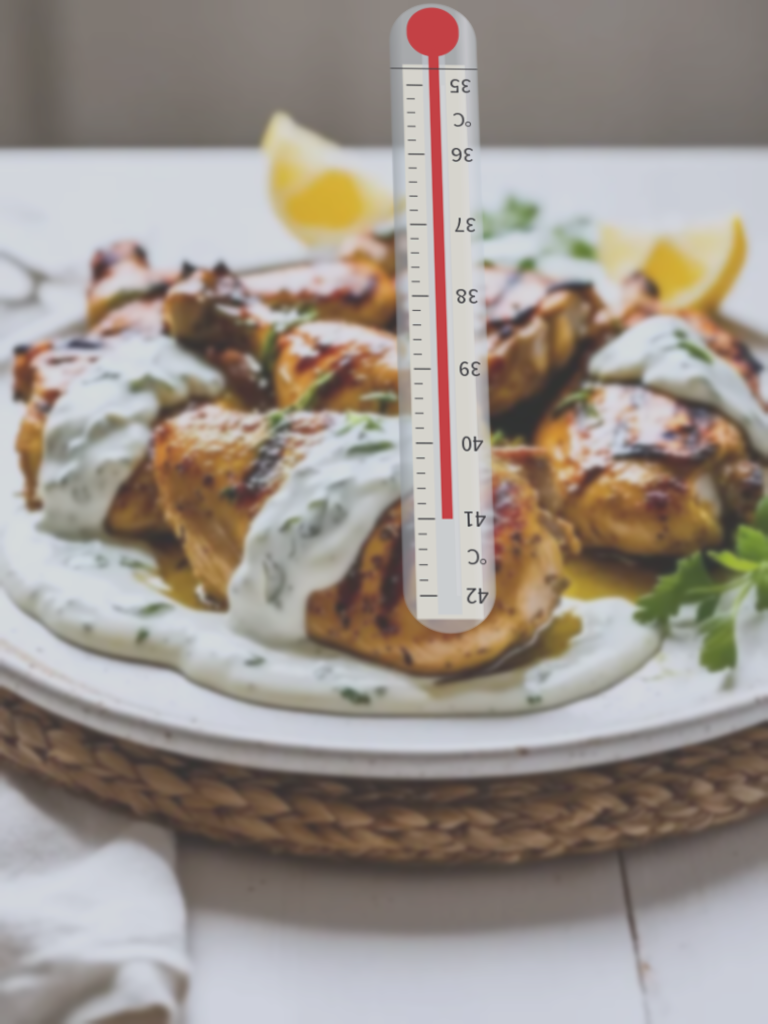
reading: °C 41
